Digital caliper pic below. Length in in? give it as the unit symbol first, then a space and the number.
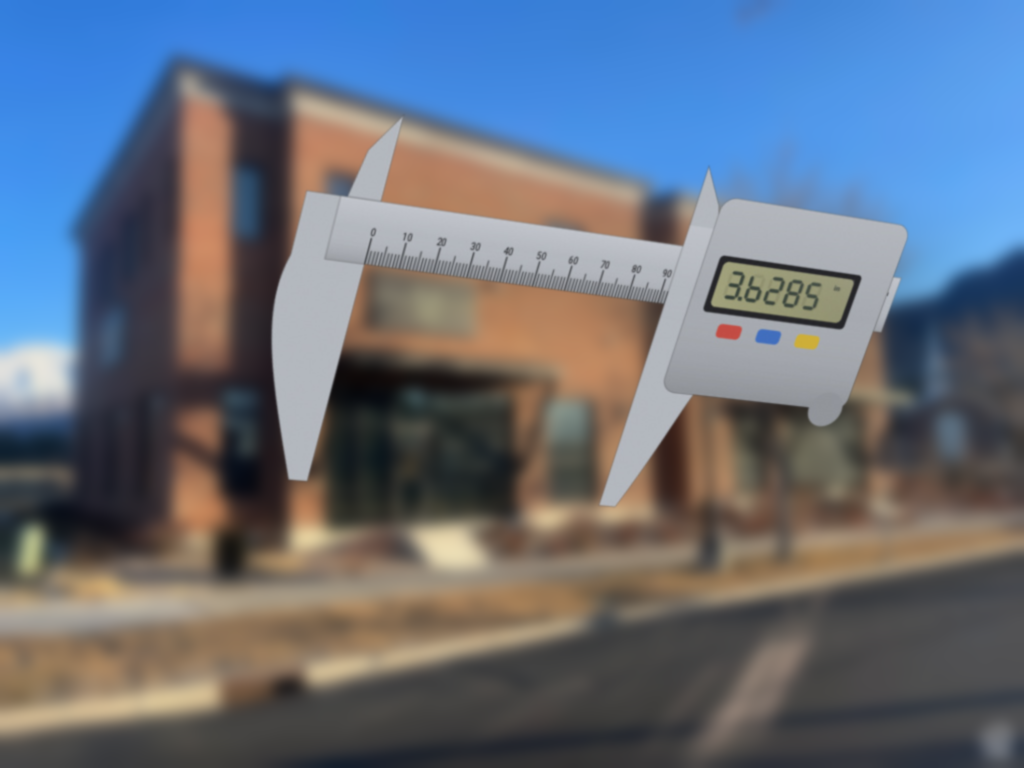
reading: in 3.6285
